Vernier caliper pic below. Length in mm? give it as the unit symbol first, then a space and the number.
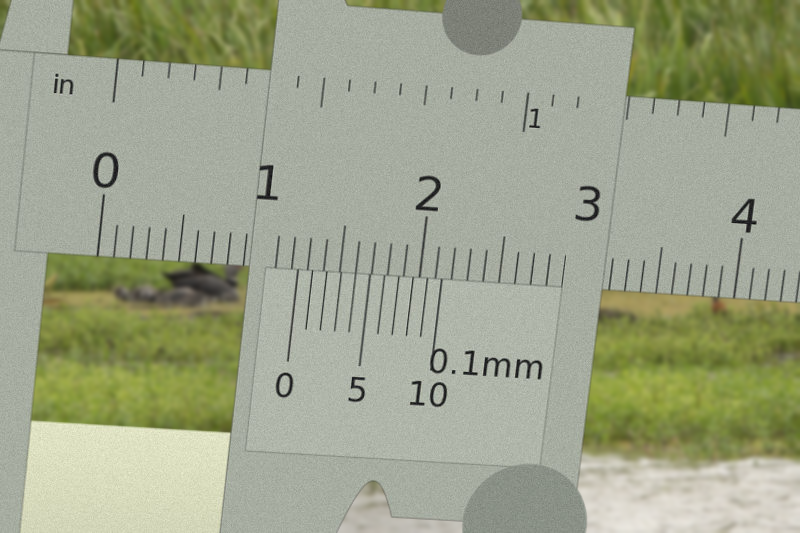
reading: mm 12.4
